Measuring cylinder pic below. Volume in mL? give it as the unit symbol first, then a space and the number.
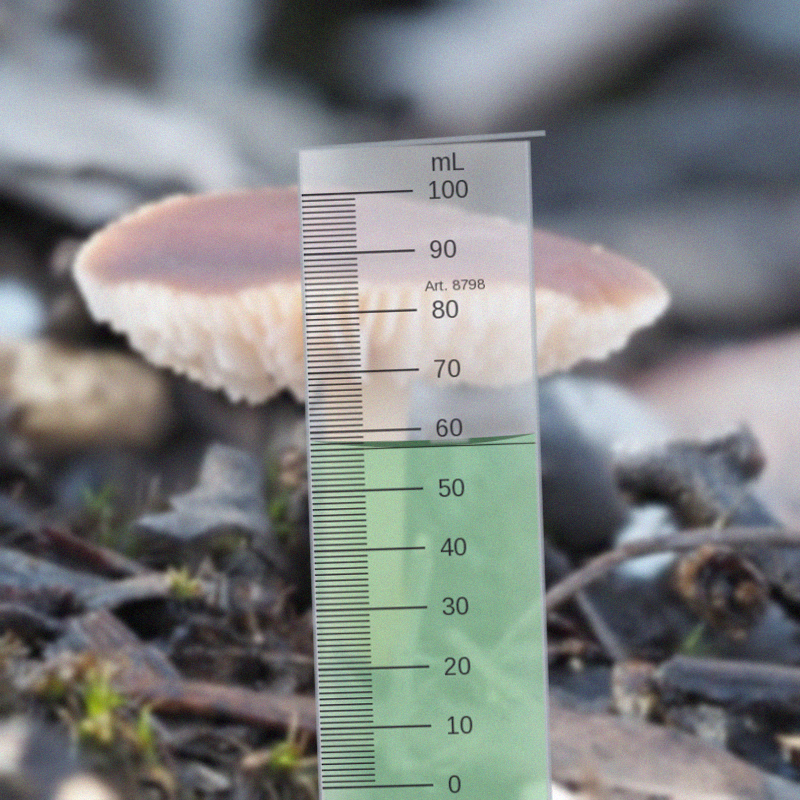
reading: mL 57
